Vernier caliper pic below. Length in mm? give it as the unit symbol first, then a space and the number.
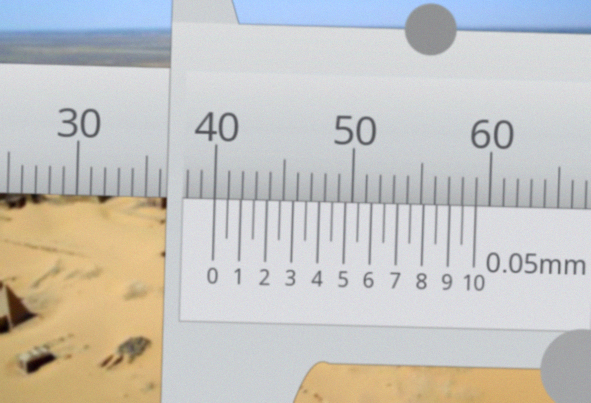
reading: mm 40.0
